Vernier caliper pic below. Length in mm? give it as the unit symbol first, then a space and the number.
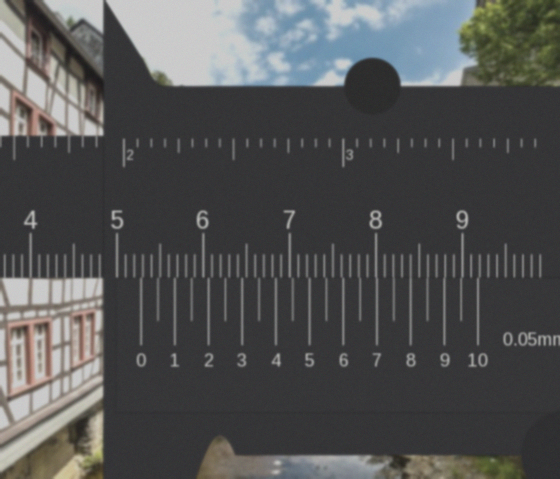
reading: mm 52.8
